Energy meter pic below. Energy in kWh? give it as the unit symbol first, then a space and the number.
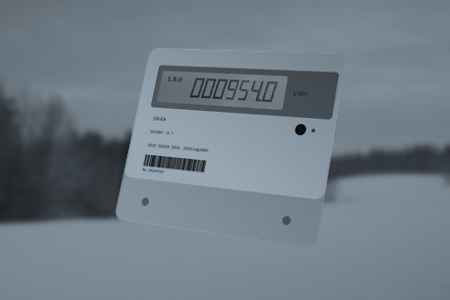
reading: kWh 954.0
